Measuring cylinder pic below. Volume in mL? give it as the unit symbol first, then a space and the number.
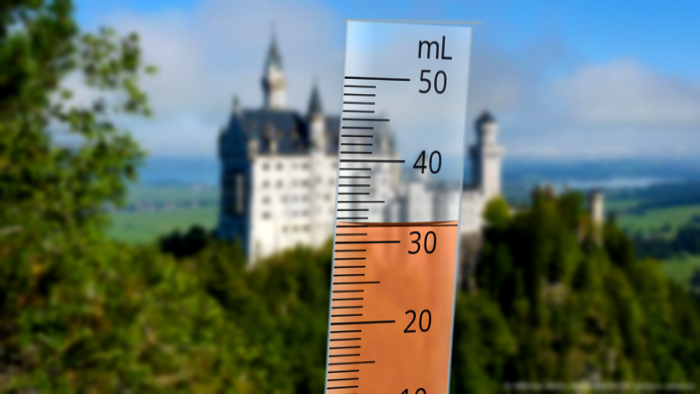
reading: mL 32
